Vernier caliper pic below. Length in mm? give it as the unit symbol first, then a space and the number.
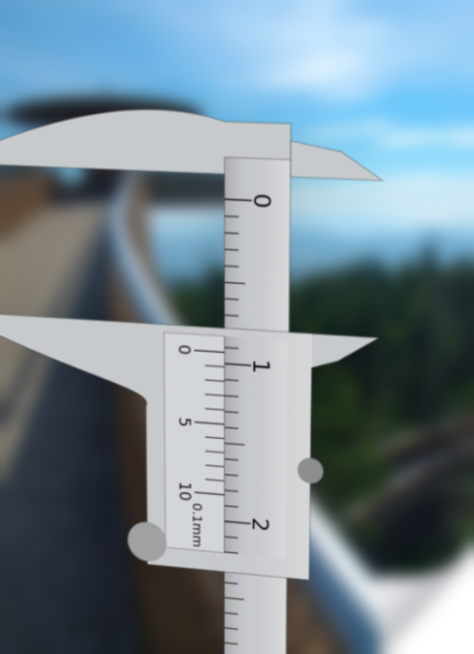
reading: mm 9.3
